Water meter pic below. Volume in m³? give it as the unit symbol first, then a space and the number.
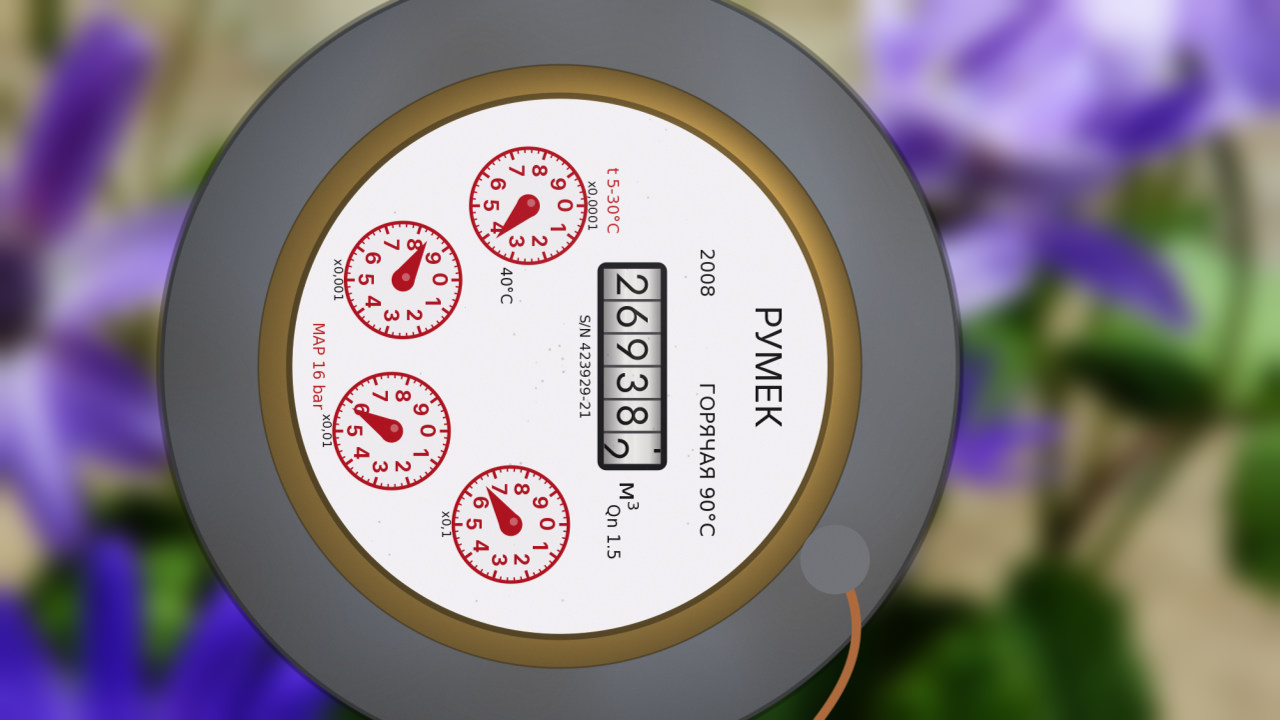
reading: m³ 269381.6583
